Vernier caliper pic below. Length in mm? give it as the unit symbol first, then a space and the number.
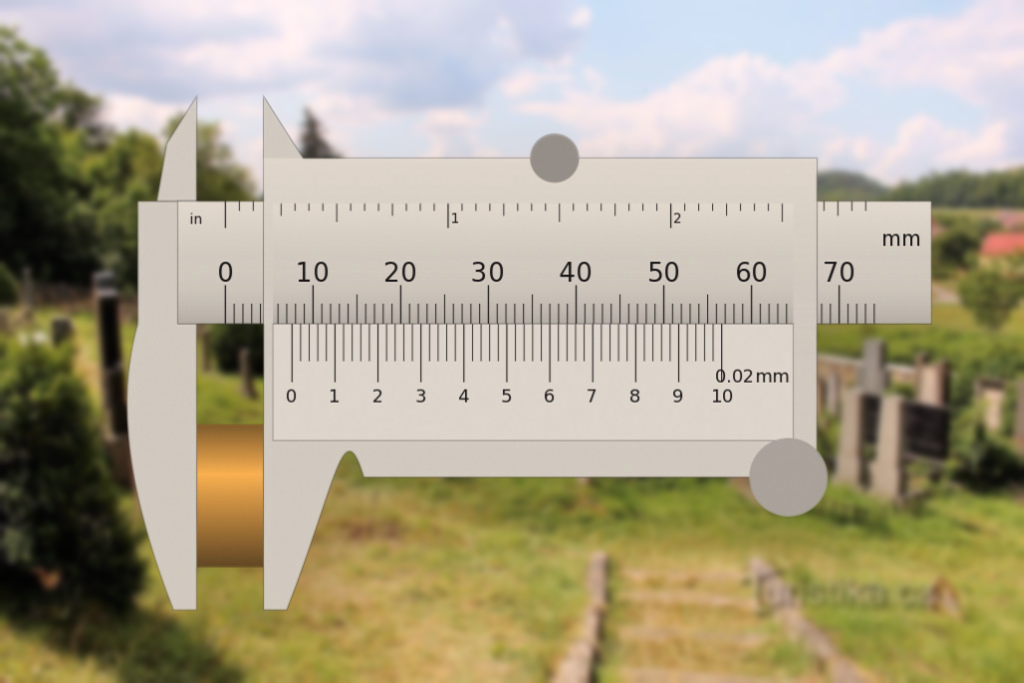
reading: mm 7.6
